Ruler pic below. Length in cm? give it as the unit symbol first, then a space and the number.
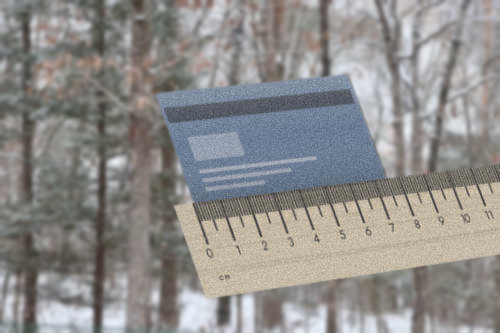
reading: cm 7.5
